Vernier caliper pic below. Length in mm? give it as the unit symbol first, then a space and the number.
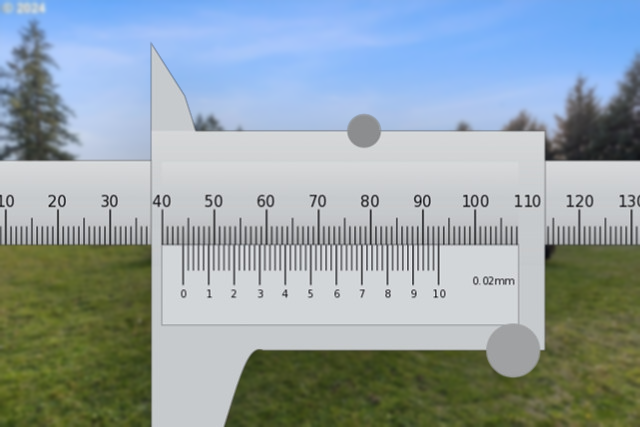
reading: mm 44.0
